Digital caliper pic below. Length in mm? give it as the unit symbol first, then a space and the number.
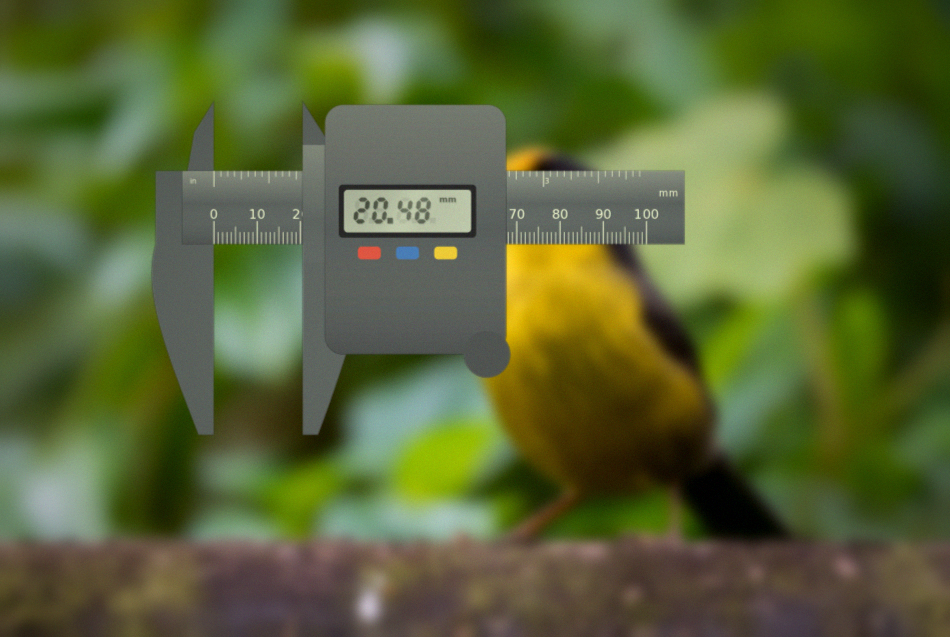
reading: mm 20.48
